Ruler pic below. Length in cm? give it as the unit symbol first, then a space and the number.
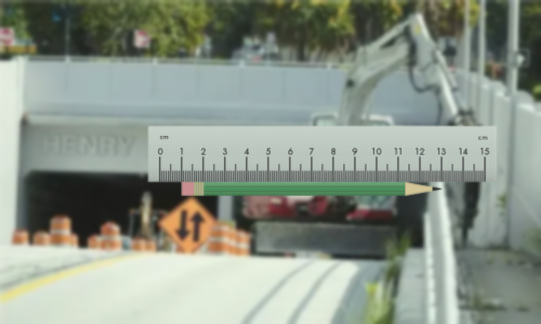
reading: cm 12
